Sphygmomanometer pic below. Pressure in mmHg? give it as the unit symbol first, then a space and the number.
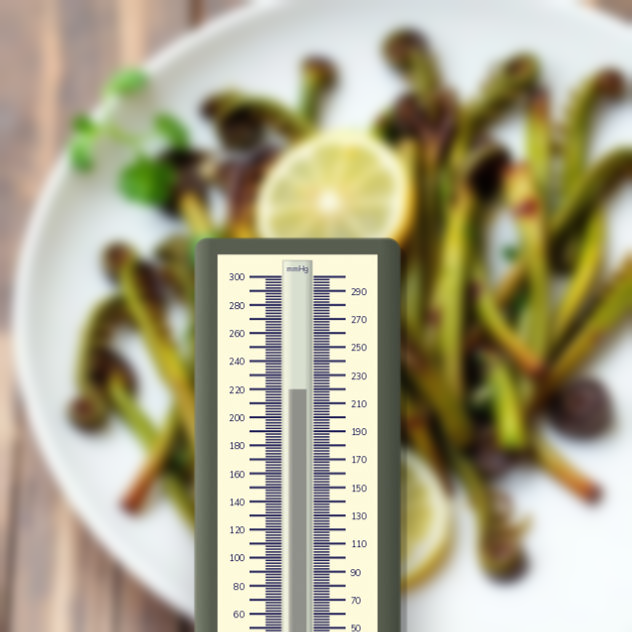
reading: mmHg 220
